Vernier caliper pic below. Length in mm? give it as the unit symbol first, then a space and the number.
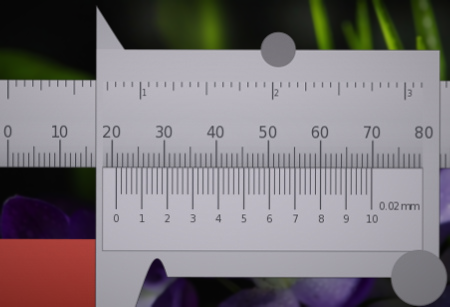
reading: mm 20.8
